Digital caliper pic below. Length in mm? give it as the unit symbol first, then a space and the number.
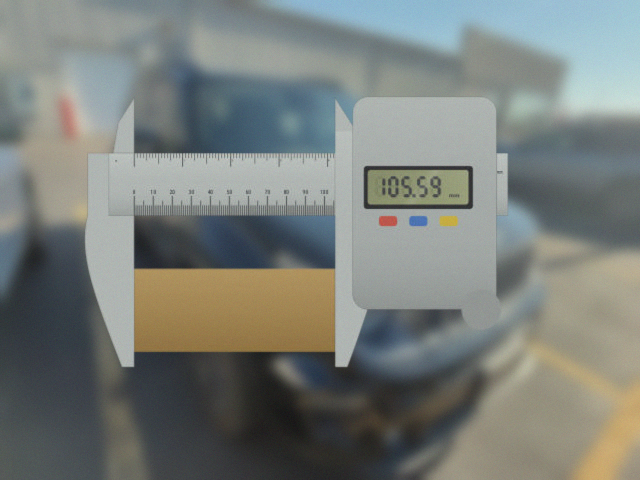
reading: mm 105.59
